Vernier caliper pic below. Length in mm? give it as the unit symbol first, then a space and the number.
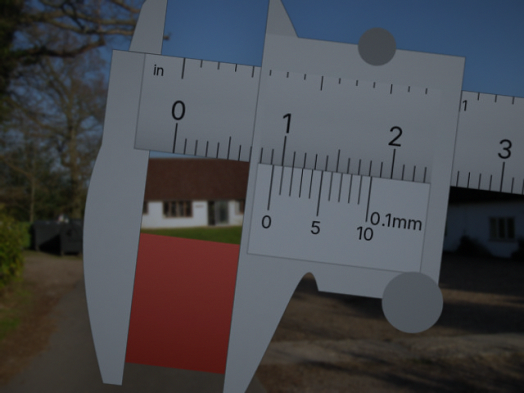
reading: mm 9.2
